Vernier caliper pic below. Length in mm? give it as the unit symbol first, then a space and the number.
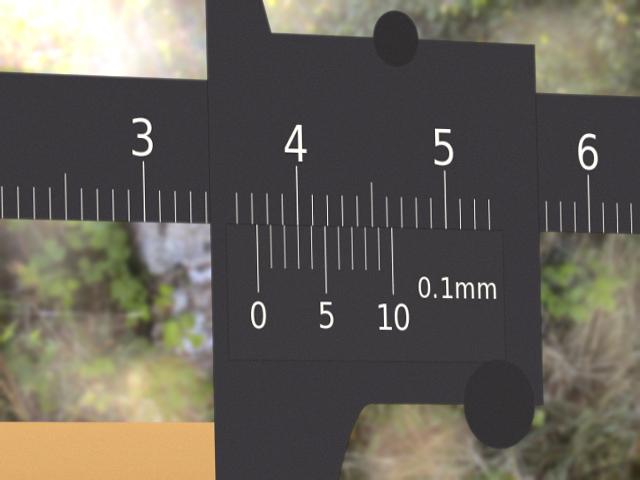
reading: mm 37.3
